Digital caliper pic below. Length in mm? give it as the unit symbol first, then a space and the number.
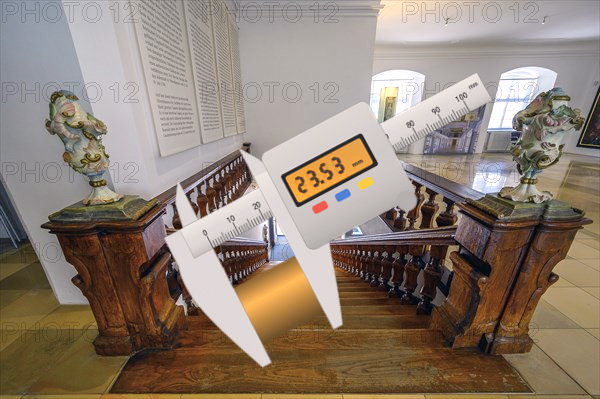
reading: mm 23.53
